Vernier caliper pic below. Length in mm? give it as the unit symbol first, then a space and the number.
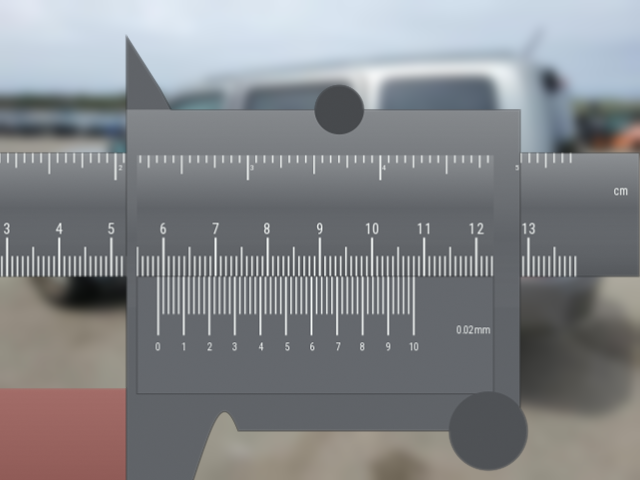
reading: mm 59.0
